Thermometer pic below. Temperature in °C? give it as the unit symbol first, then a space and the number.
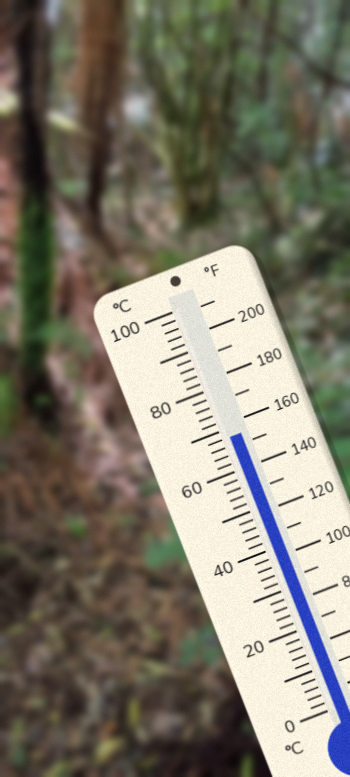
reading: °C 68
